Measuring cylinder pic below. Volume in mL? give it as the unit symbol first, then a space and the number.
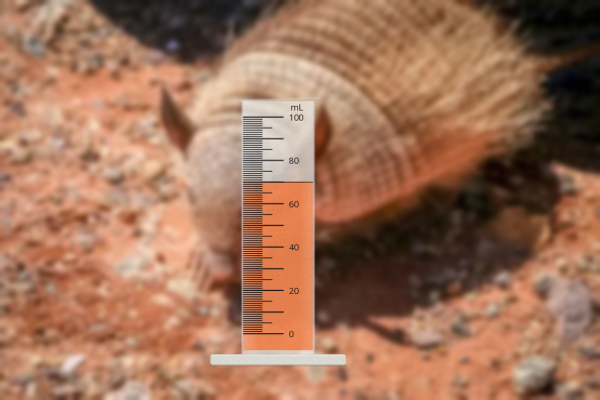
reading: mL 70
